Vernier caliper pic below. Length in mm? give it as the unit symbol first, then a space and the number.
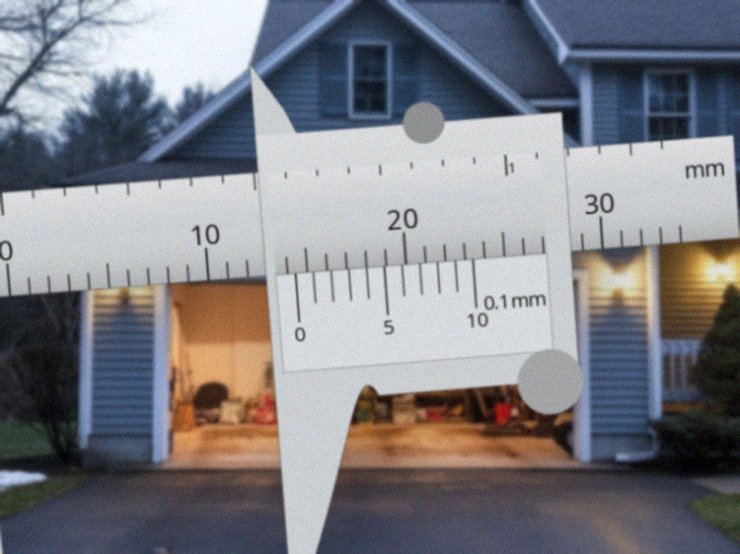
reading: mm 14.4
